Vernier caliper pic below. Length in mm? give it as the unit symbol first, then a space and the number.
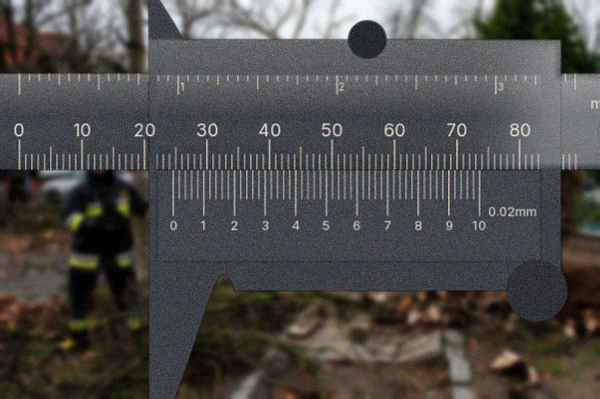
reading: mm 24.6
